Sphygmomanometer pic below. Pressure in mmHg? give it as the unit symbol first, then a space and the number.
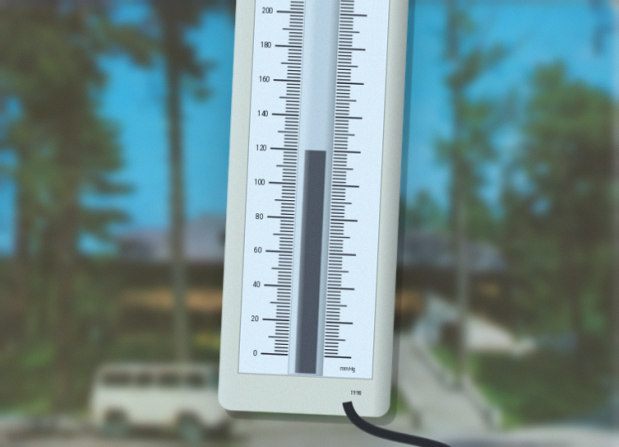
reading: mmHg 120
